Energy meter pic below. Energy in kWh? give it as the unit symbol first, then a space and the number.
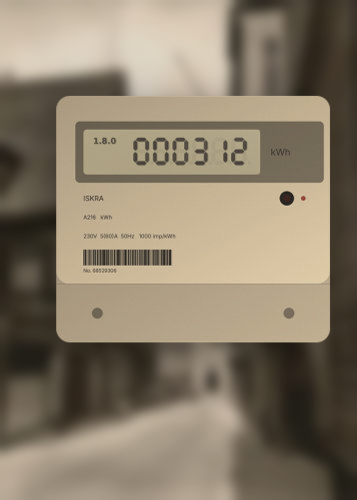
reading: kWh 312
